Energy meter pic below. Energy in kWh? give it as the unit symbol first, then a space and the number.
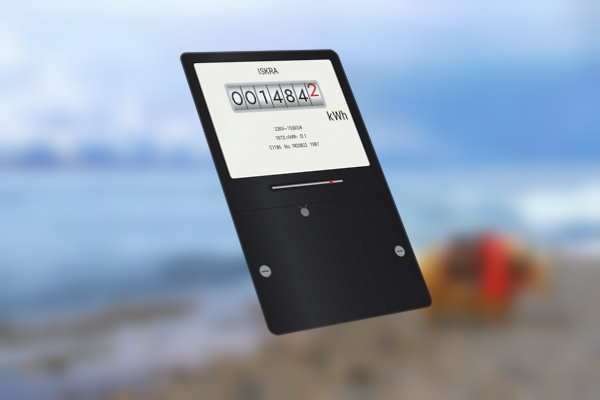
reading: kWh 1484.2
